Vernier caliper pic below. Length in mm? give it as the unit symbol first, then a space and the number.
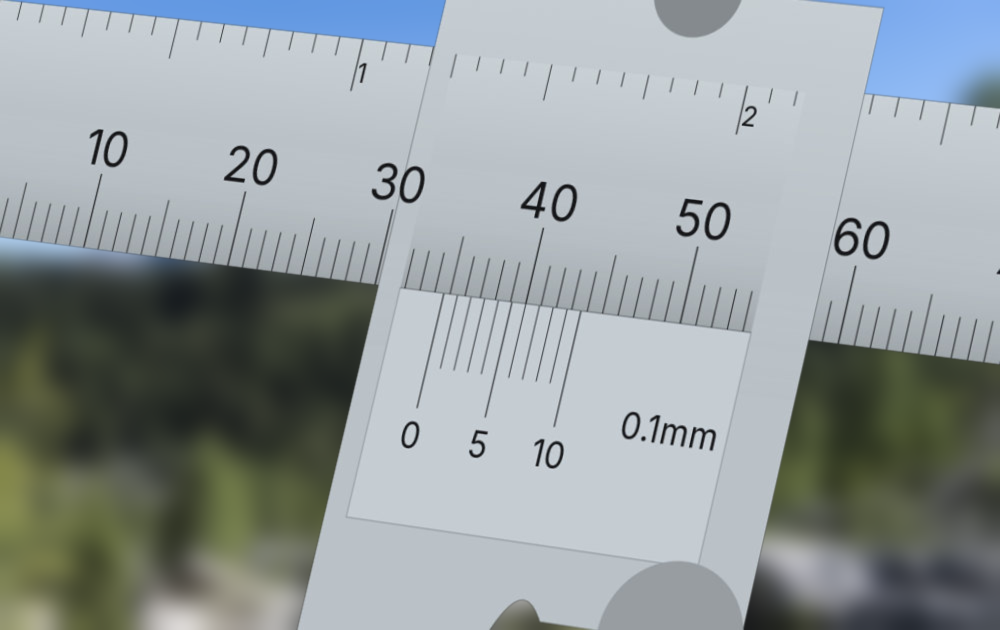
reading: mm 34.6
